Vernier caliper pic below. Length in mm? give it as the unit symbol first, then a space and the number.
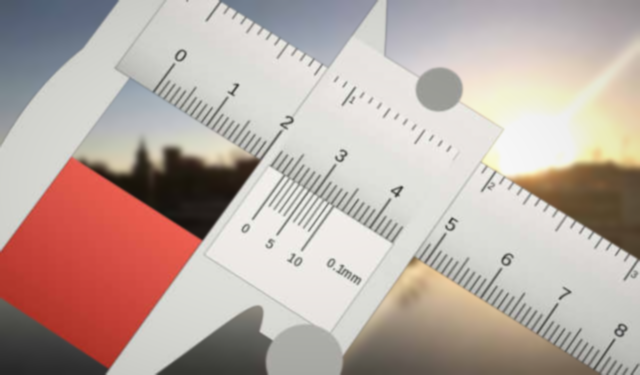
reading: mm 24.5
